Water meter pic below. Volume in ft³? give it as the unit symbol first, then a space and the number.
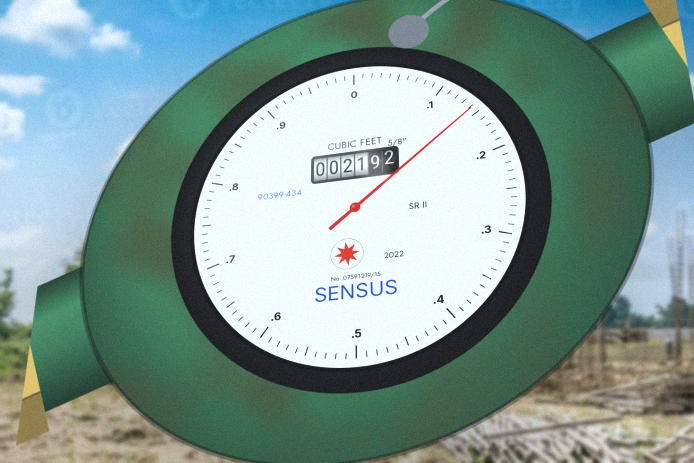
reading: ft³ 2192.14
